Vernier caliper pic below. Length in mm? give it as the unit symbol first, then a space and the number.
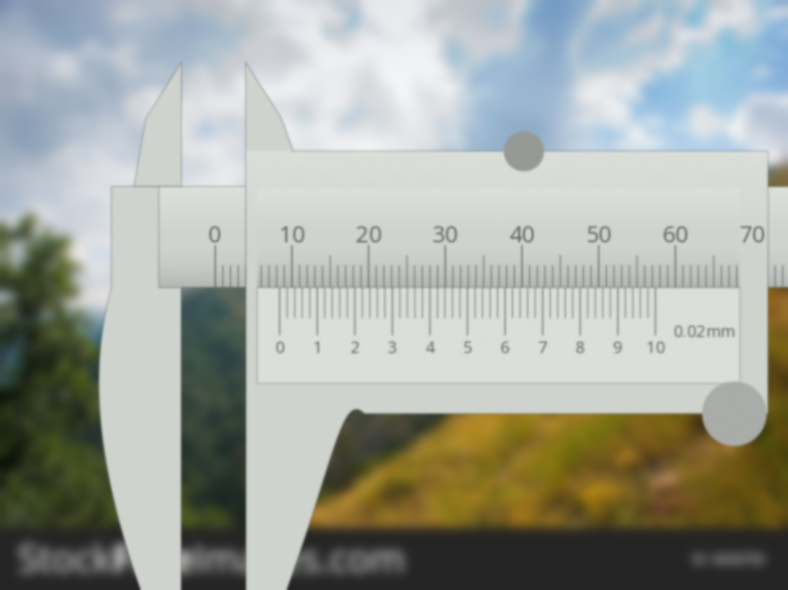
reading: mm 8.4
